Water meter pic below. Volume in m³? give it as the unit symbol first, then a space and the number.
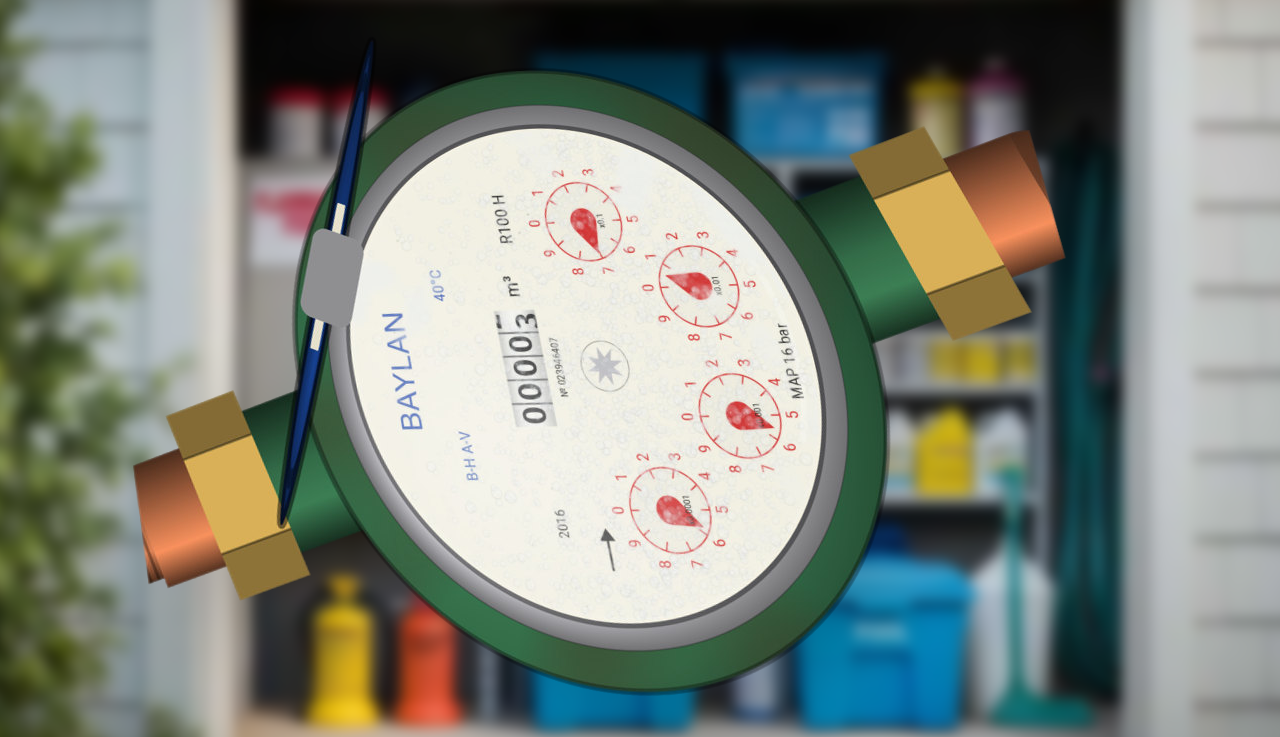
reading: m³ 2.7055
